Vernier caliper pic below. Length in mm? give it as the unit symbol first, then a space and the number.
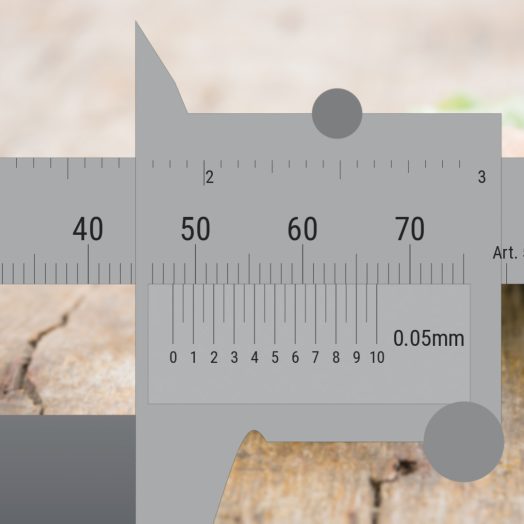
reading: mm 47.9
